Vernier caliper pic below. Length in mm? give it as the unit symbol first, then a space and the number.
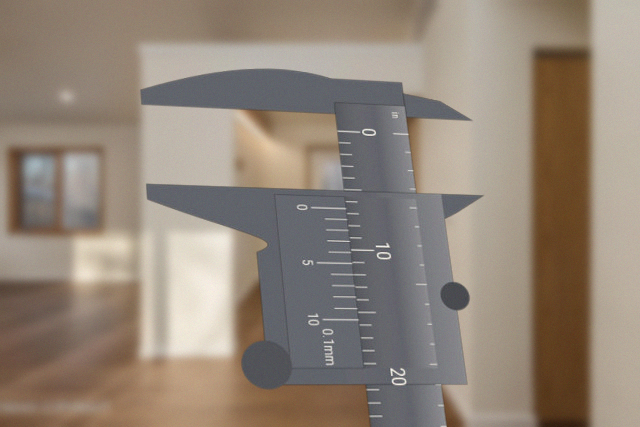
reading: mm 6.6
